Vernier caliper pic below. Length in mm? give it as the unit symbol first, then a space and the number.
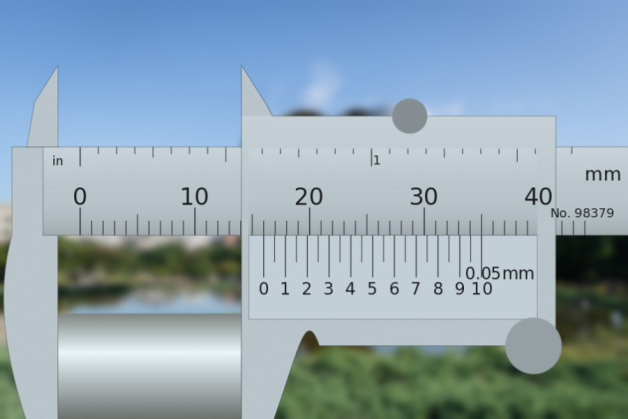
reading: mm 16.0
